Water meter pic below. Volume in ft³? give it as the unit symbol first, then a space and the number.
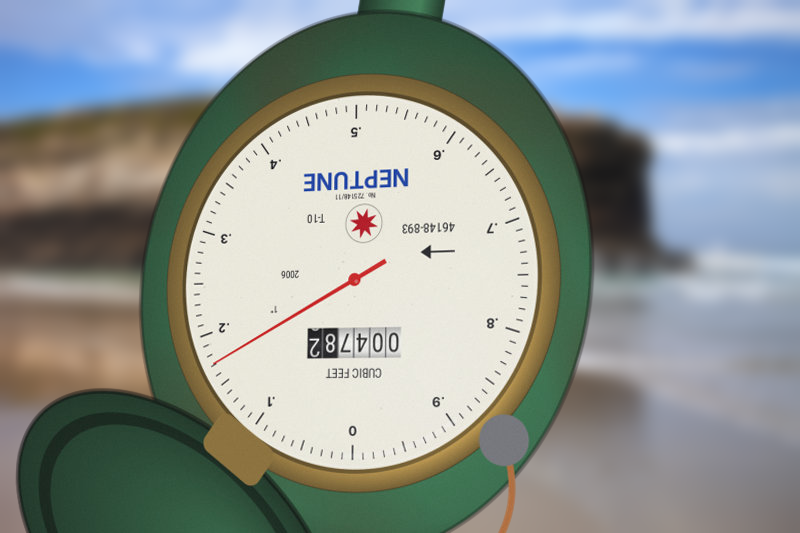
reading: ft³ 4782.17
